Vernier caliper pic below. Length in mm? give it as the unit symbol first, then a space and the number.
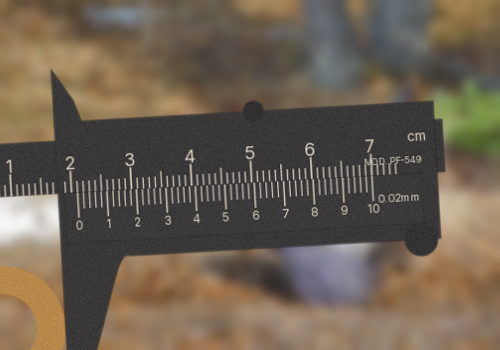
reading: mm 21.0
